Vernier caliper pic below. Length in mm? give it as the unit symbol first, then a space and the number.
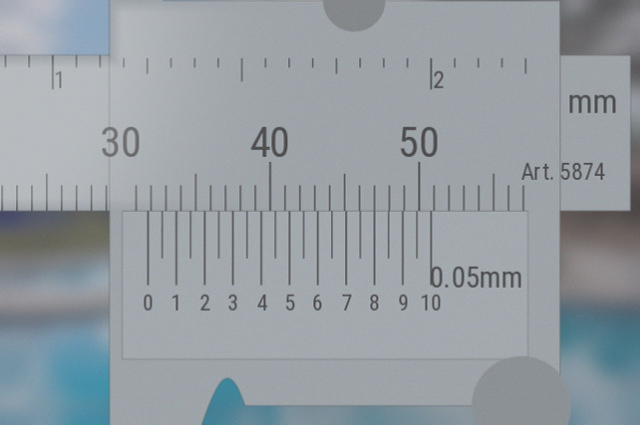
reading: mm 31.8
